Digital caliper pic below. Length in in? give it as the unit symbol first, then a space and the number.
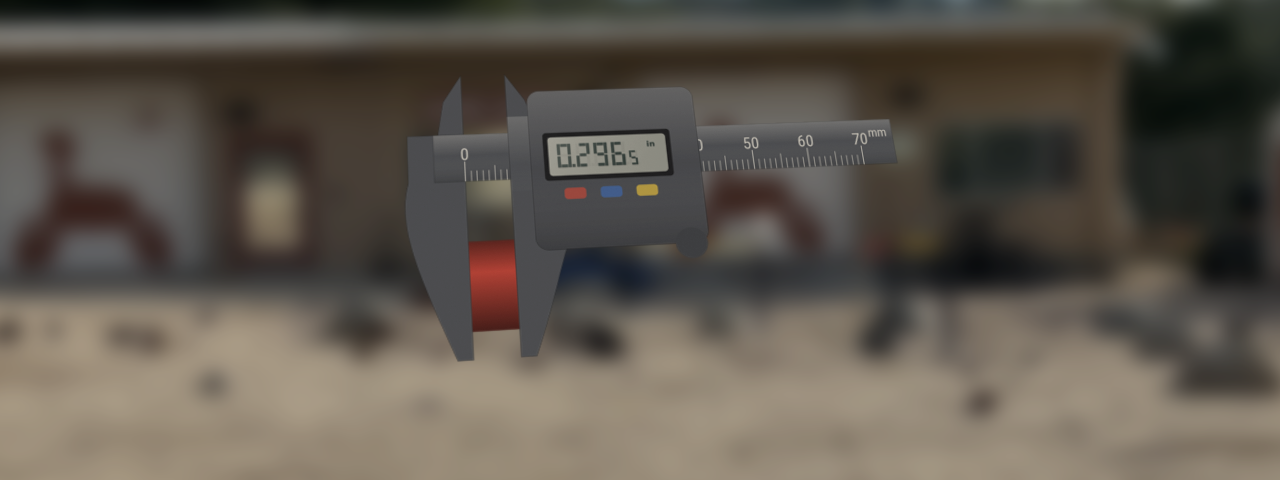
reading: in 0.2965
